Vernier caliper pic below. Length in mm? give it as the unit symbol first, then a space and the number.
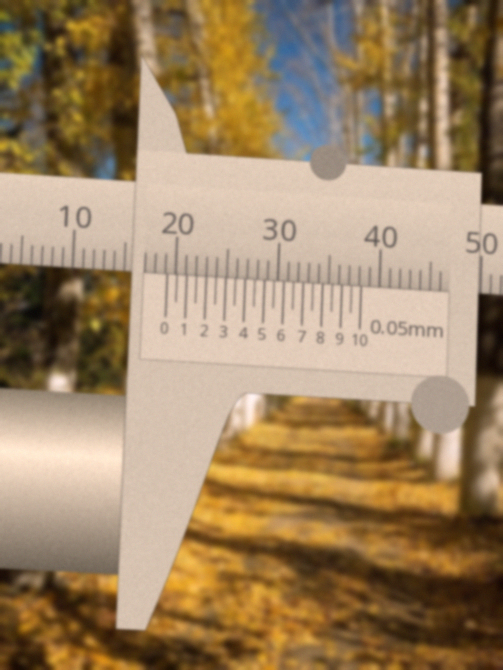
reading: mm 19.2
